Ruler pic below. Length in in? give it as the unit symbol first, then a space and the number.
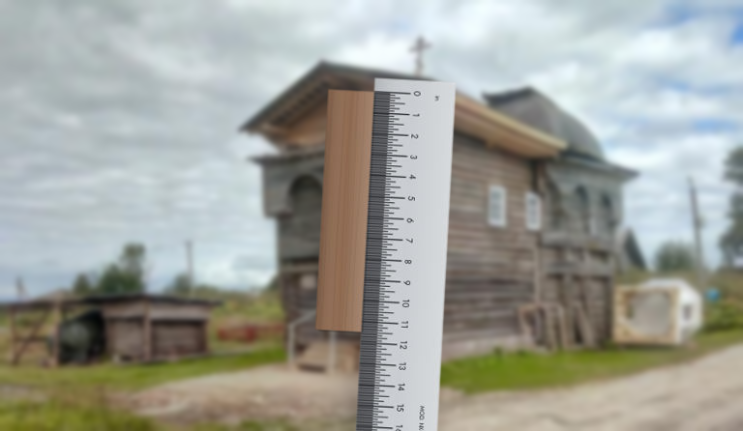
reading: in 11.5
